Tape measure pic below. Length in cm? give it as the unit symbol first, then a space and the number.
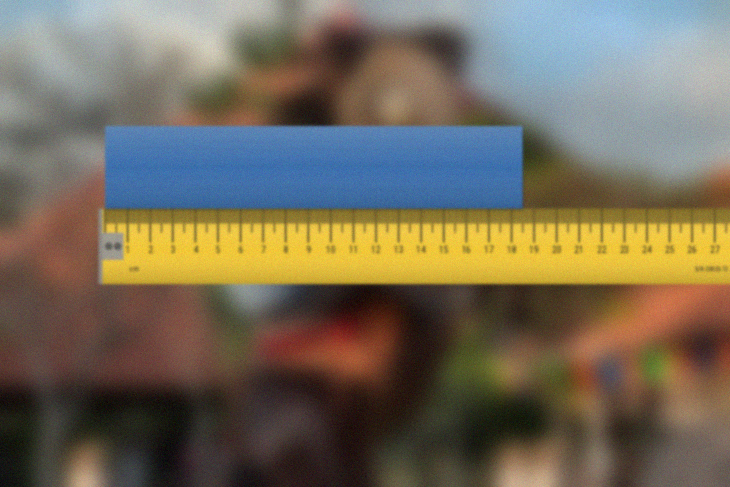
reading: cm 18.5
